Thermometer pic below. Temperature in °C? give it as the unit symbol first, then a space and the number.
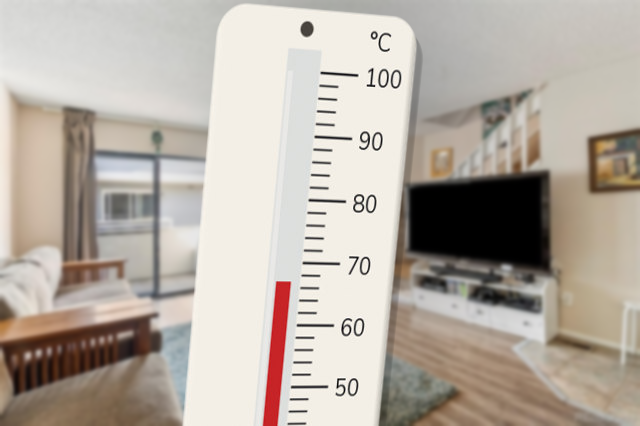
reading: °C 67
